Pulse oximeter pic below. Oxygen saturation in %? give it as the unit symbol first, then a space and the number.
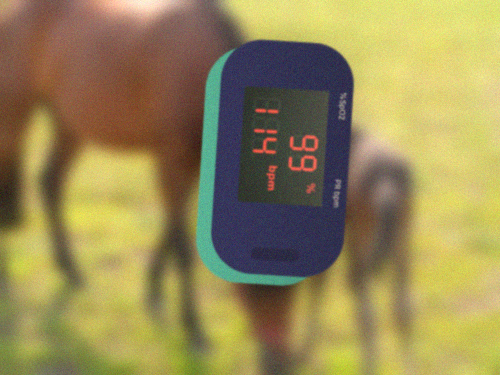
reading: % 99
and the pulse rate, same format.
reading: bpm 114
